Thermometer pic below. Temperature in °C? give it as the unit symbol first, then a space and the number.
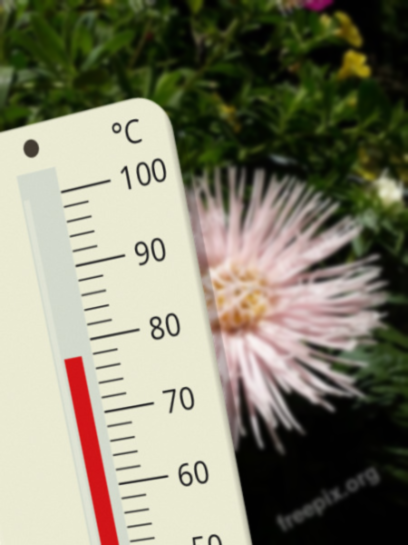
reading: °C 78
